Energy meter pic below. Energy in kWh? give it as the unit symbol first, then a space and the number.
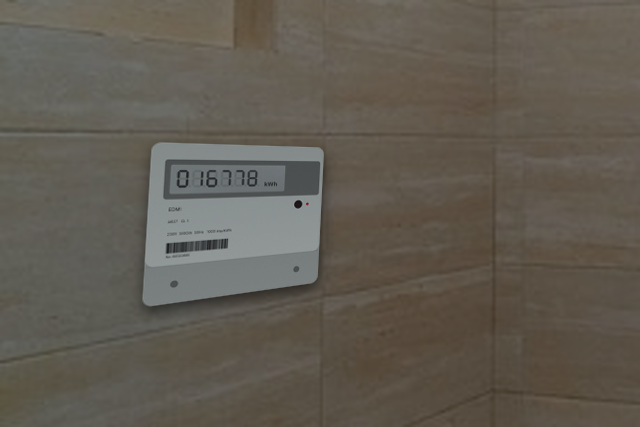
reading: kWh 16778
